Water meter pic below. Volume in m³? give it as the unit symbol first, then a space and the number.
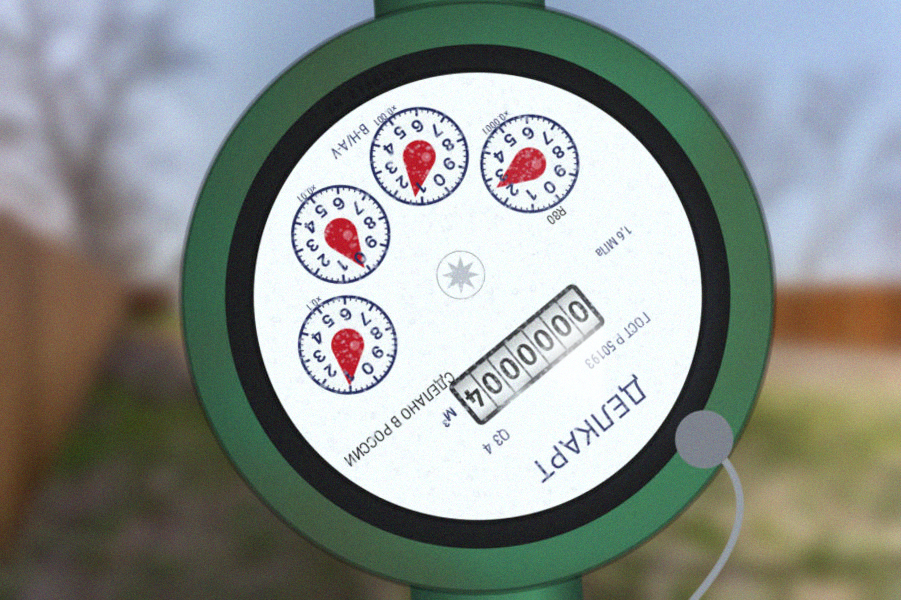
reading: m³ 4.1012
